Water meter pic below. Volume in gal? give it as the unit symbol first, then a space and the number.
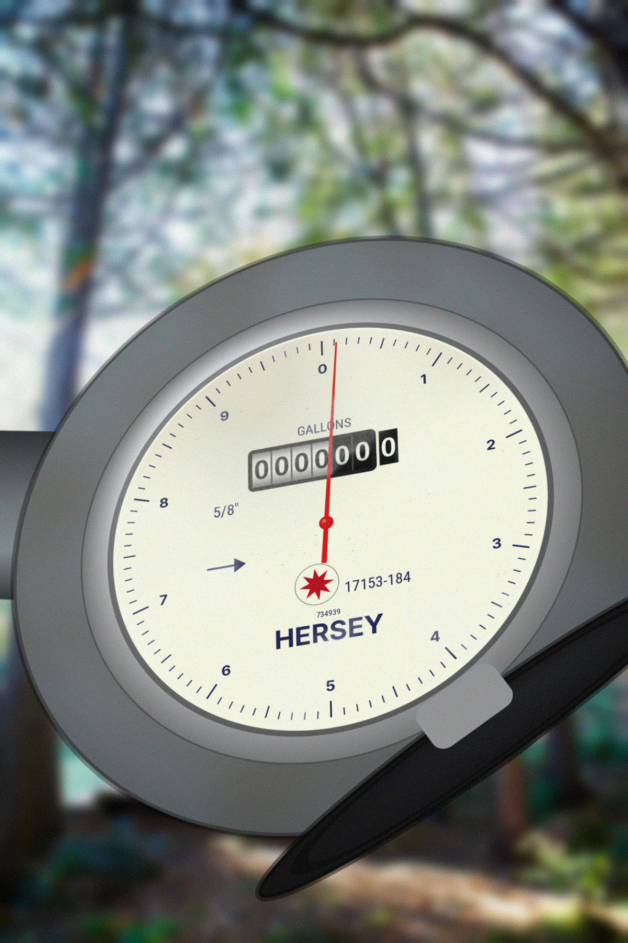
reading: gal 0.1
